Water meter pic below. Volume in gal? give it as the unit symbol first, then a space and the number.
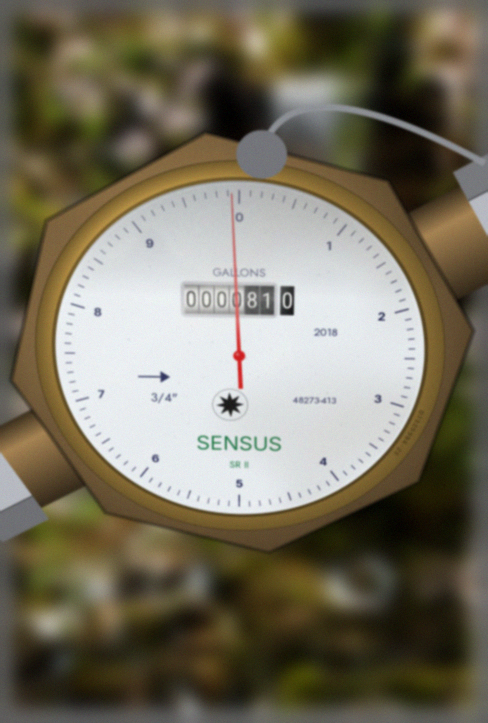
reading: gal 809.9
